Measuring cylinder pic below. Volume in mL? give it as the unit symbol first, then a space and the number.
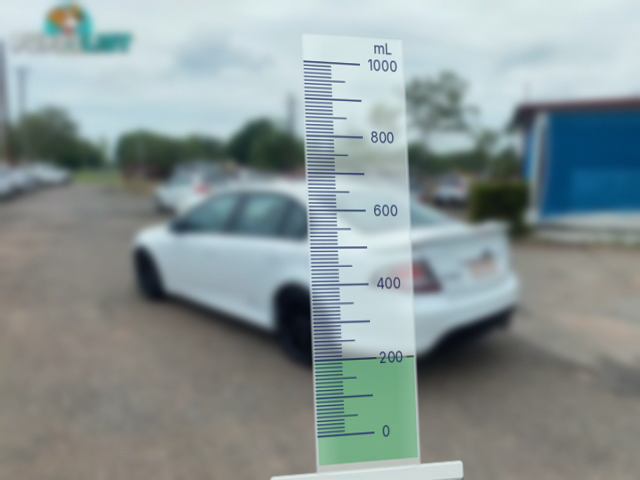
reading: mL 200
